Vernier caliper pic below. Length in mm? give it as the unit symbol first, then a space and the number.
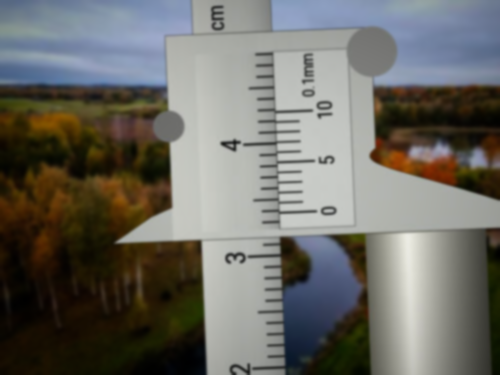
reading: mm 33.8
